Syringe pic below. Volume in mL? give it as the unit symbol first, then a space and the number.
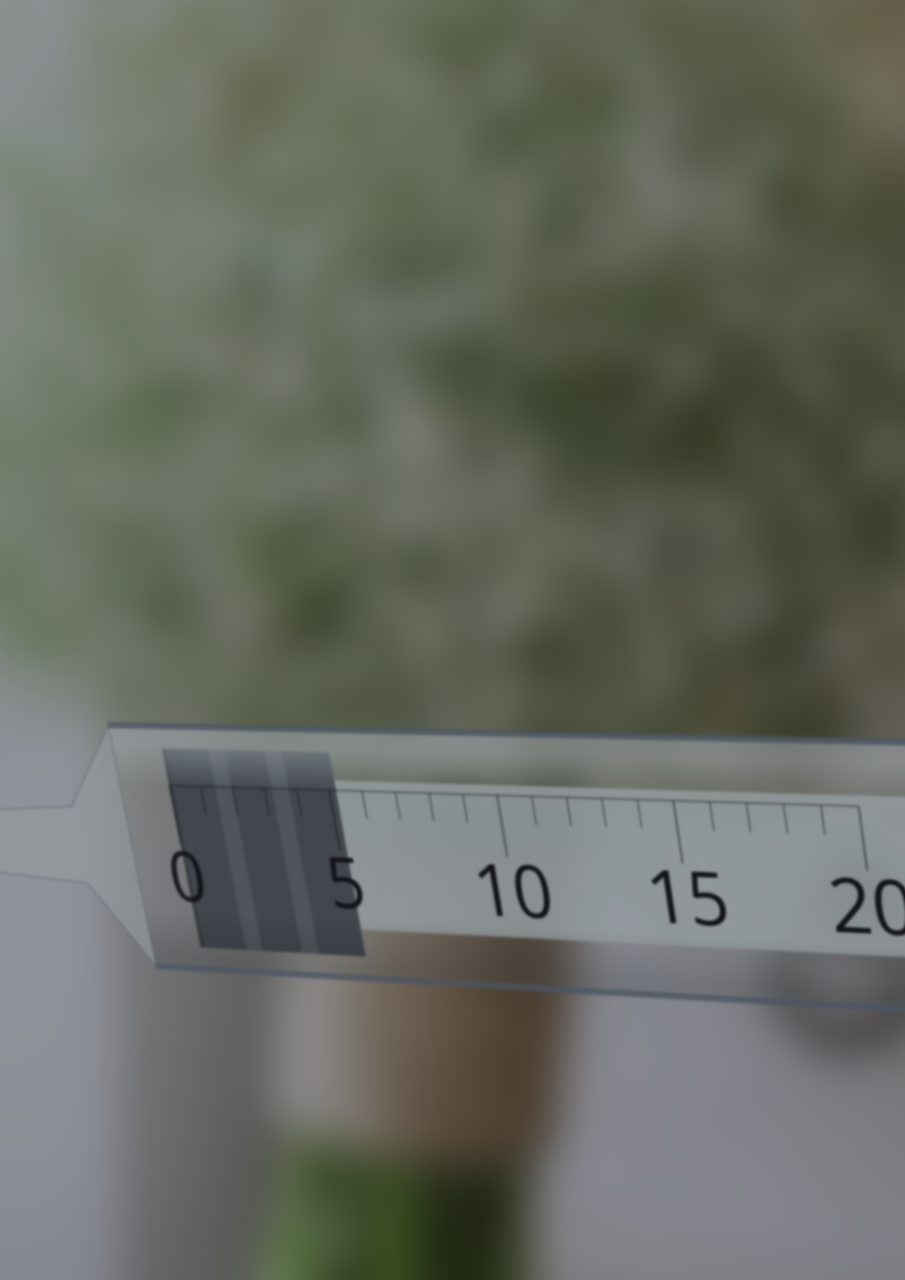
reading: mL 0
